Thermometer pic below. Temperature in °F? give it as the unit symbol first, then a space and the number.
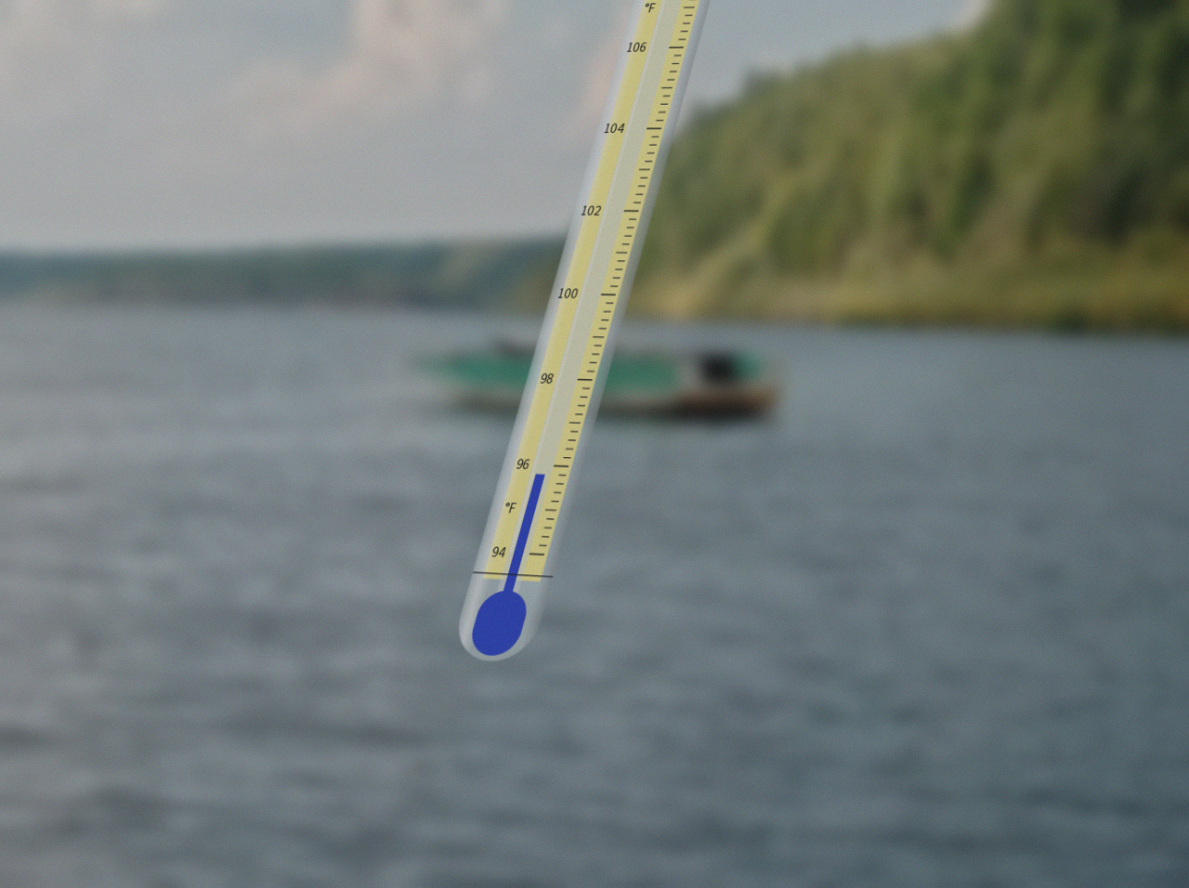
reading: °F 95.8
